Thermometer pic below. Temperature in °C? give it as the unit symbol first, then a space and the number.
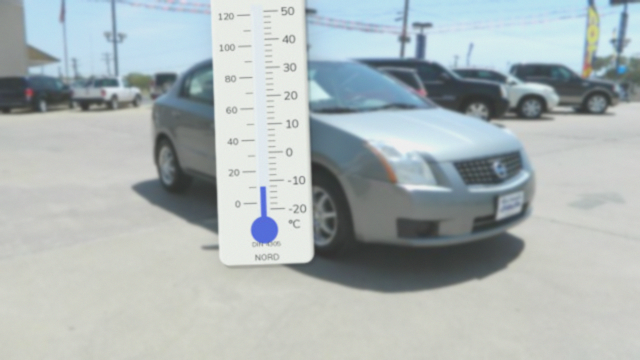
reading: °C -12
